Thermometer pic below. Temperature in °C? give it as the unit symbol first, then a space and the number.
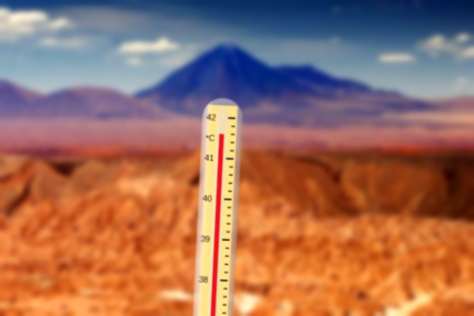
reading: °C 41.6
